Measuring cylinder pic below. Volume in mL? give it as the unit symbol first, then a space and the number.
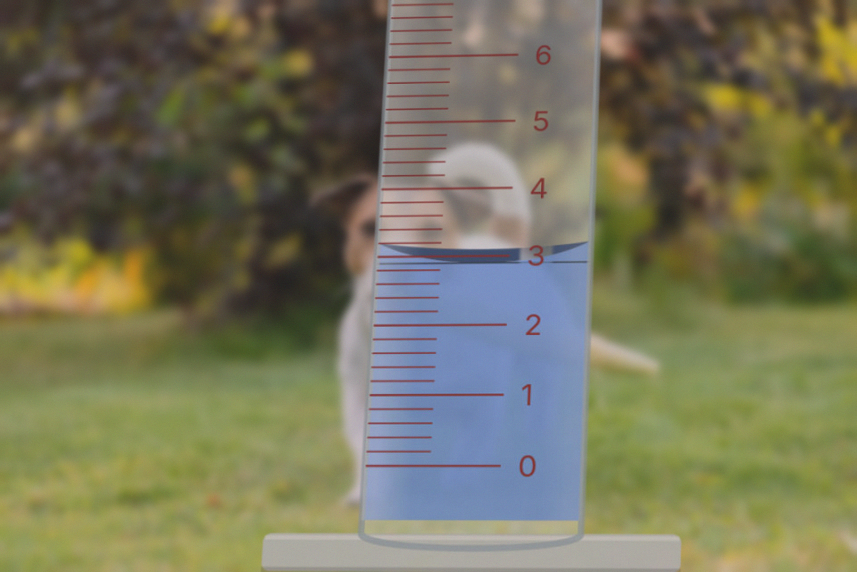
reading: mL 2.9
